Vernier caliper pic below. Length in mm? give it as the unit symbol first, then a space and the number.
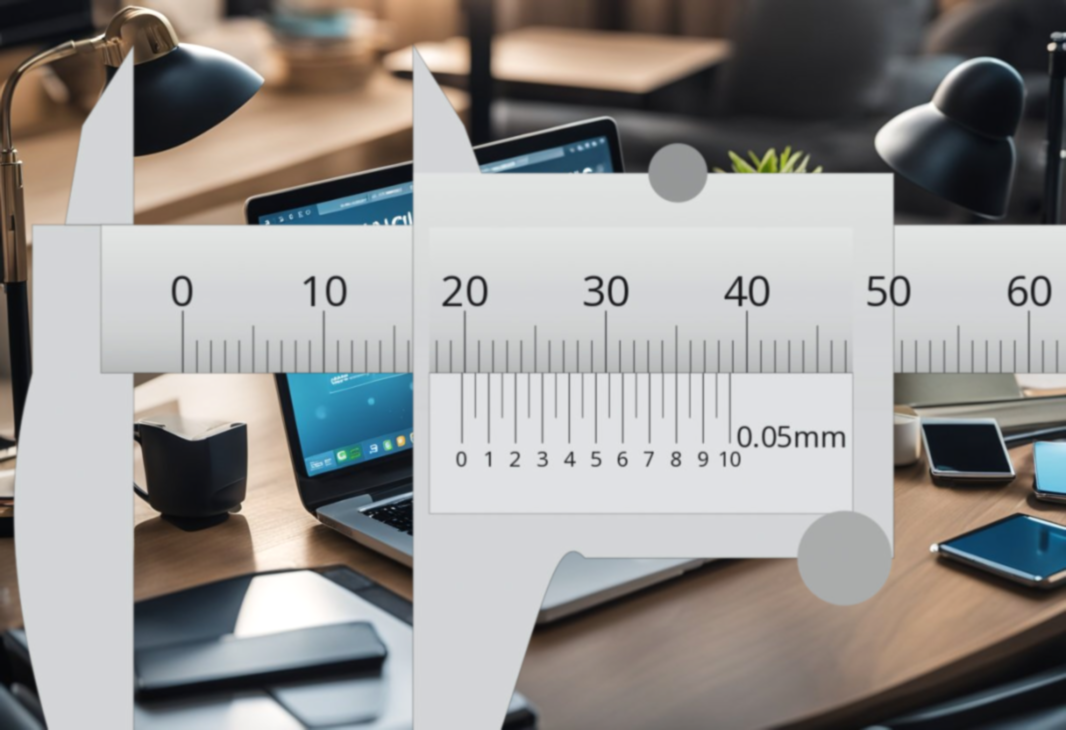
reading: mm 19.8
